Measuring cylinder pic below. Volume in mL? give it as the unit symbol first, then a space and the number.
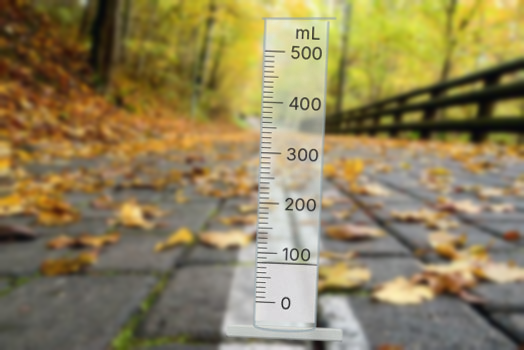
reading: mL 80
